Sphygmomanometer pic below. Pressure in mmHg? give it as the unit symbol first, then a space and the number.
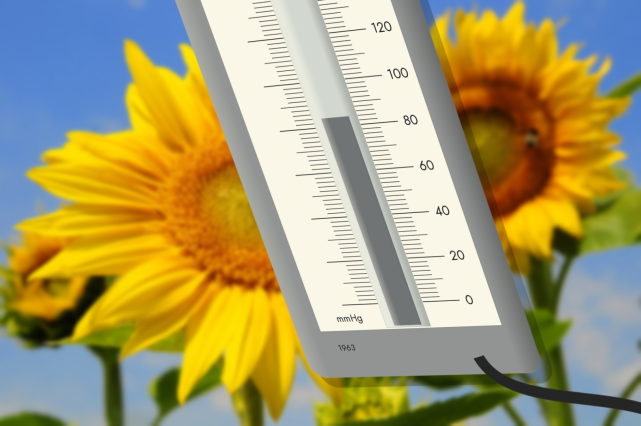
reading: mmHg 84
